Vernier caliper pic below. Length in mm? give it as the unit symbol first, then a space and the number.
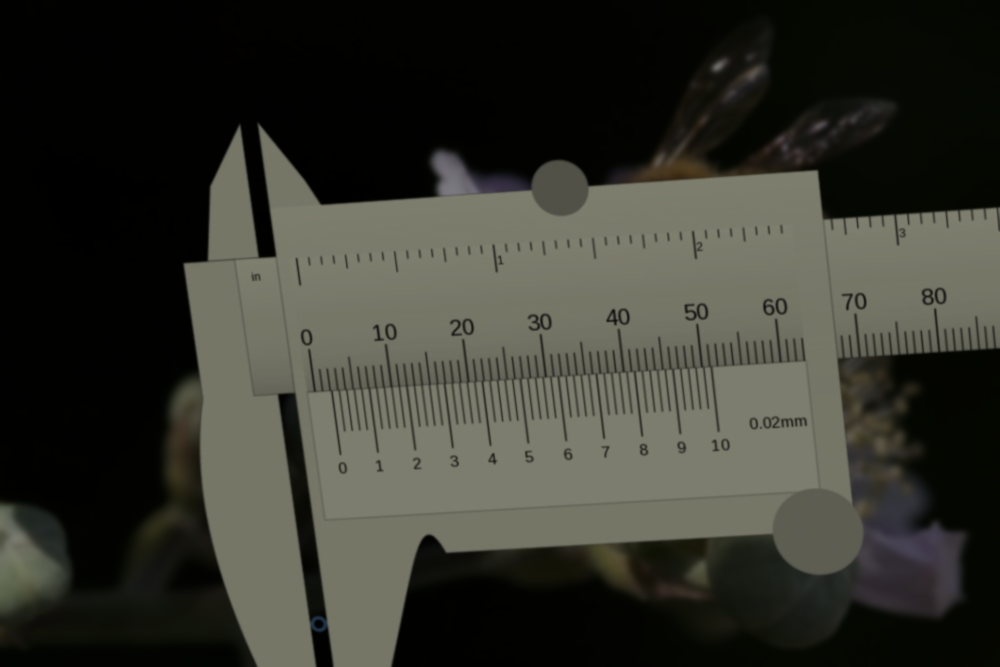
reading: mm 2.2
